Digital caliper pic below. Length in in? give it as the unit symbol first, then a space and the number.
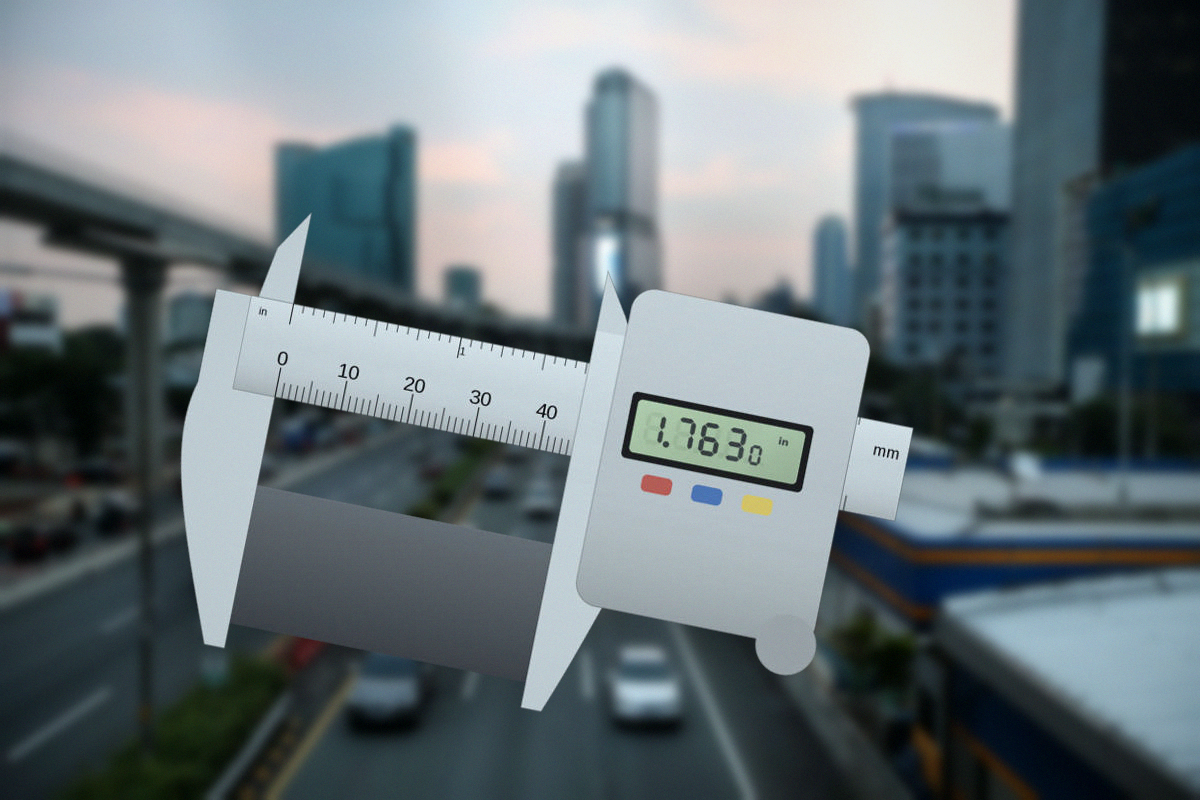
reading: in 1.7630
